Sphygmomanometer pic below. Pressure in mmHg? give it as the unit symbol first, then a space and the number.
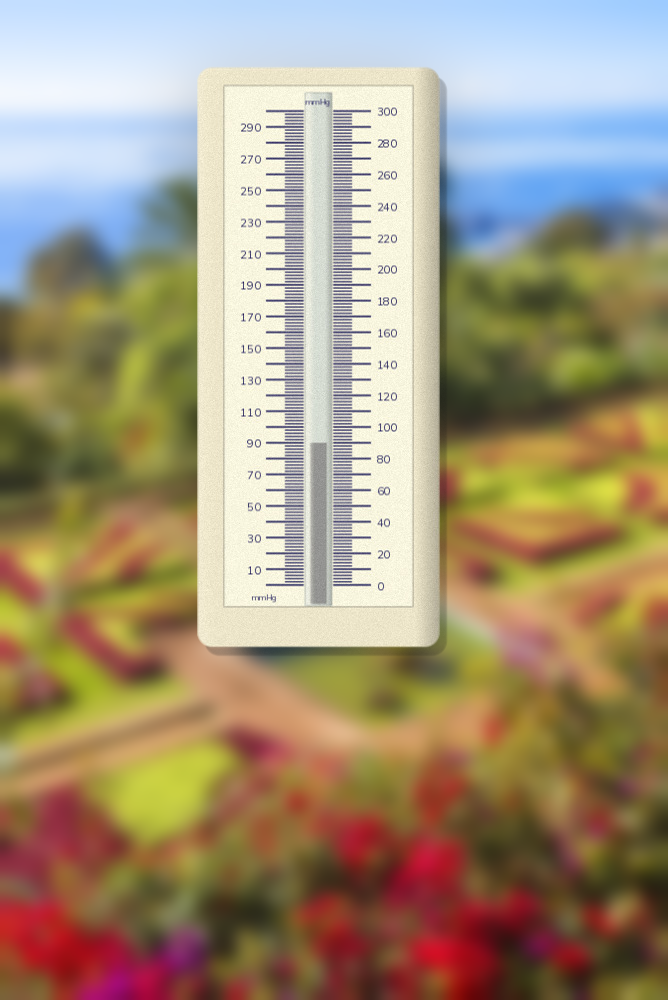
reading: mmHg 90
